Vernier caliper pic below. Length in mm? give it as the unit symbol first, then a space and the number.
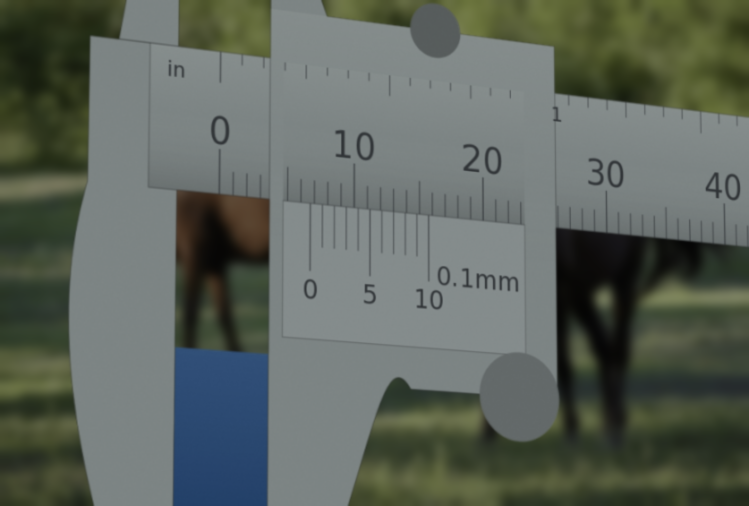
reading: mm 6.7
